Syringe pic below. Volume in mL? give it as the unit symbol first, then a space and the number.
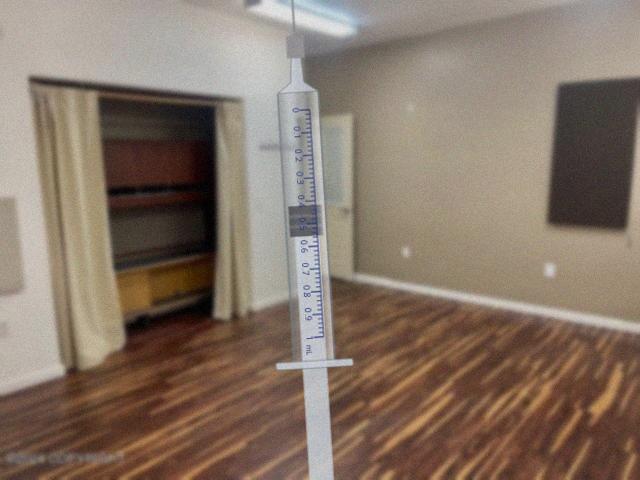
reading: mL 0.42
